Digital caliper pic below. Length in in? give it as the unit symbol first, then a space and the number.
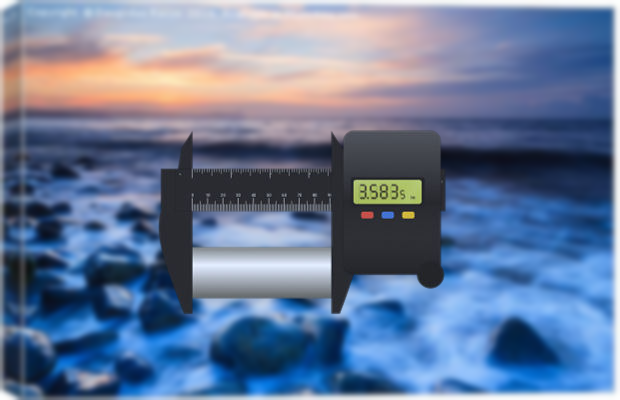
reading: in 3.5835
